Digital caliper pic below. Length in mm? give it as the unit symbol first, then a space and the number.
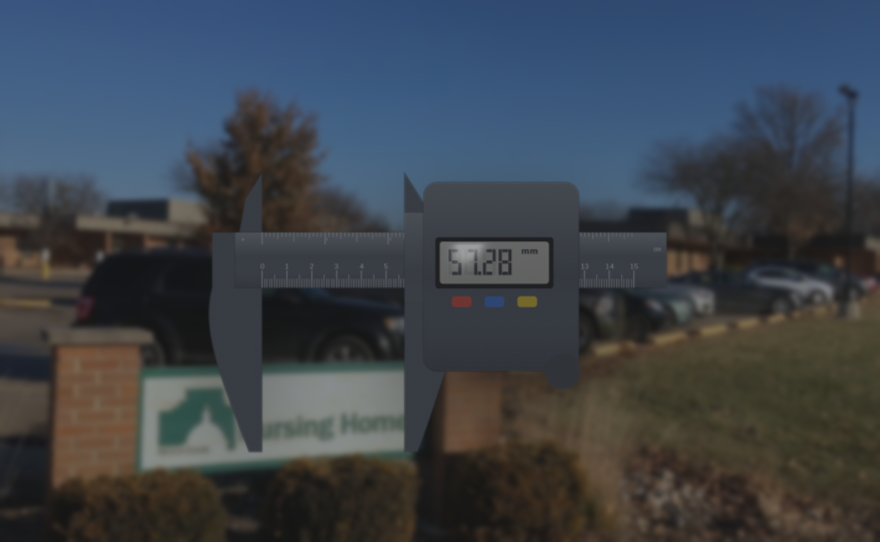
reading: mm 57.28
